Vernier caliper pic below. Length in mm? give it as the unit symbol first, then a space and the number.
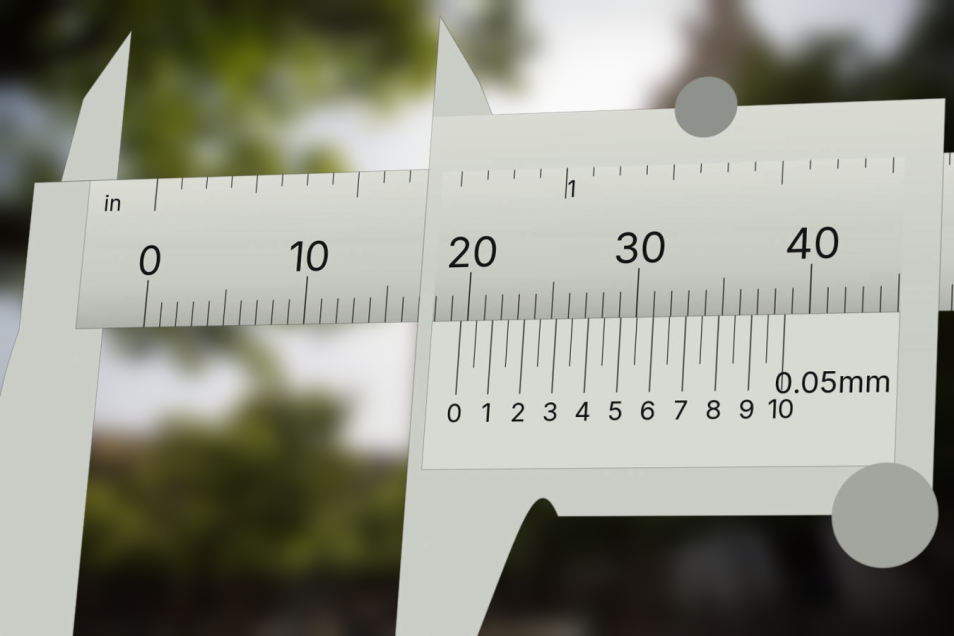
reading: mm 19.6
